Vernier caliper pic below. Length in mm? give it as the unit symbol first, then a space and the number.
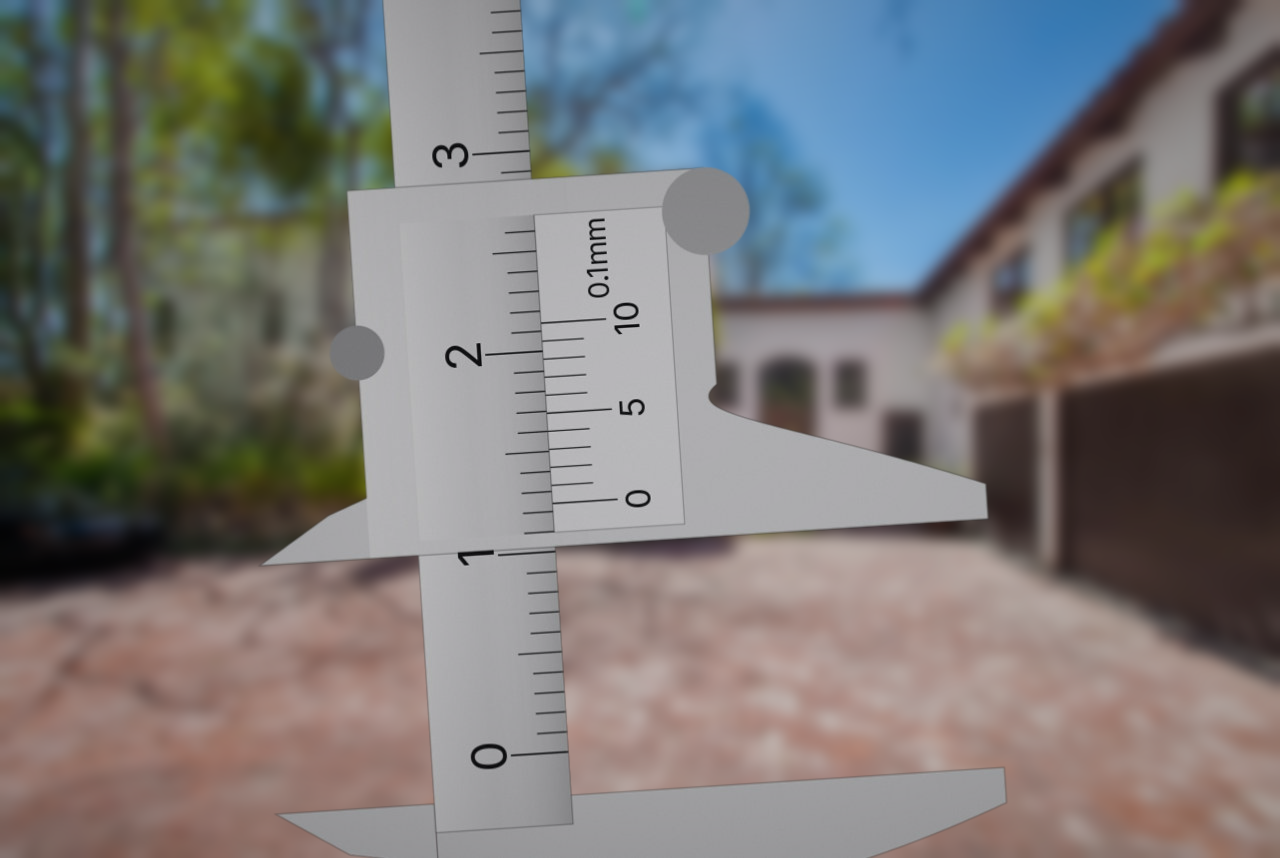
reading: mm 12.4
